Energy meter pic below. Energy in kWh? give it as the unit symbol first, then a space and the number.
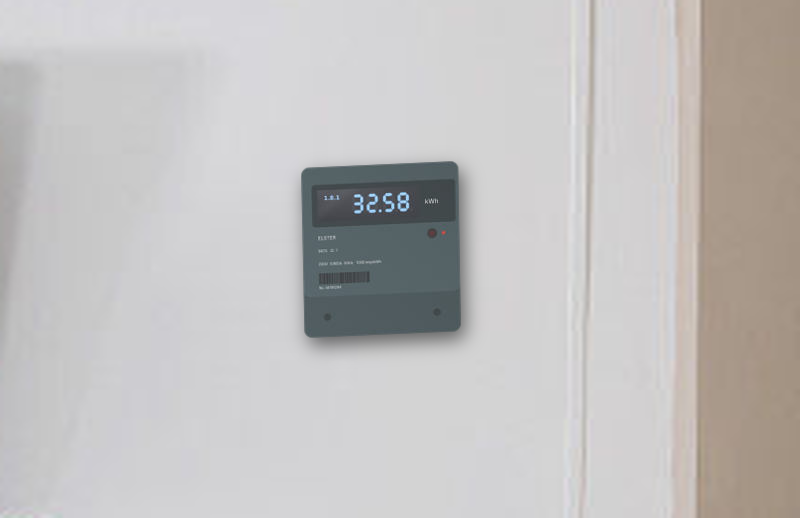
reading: kWh 32.58
